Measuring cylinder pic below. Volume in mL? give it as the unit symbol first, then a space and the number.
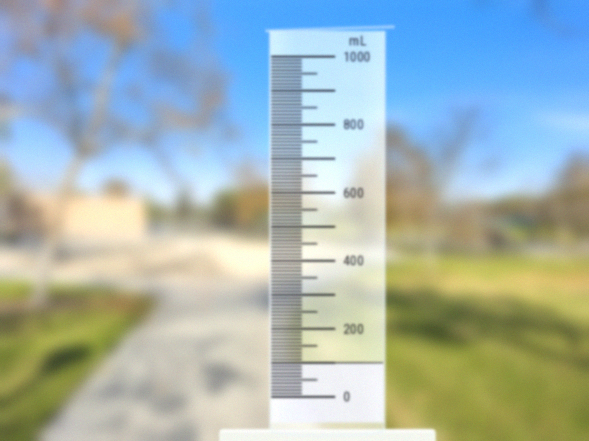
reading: mL 100
